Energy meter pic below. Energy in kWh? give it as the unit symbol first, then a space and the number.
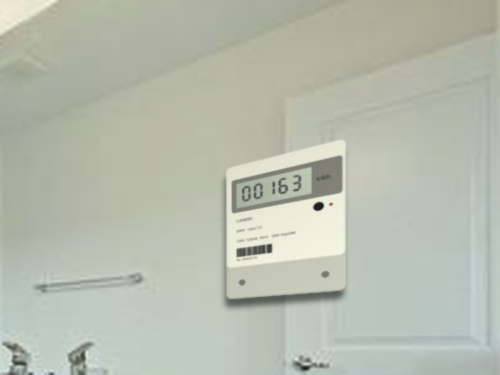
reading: kWh 163
